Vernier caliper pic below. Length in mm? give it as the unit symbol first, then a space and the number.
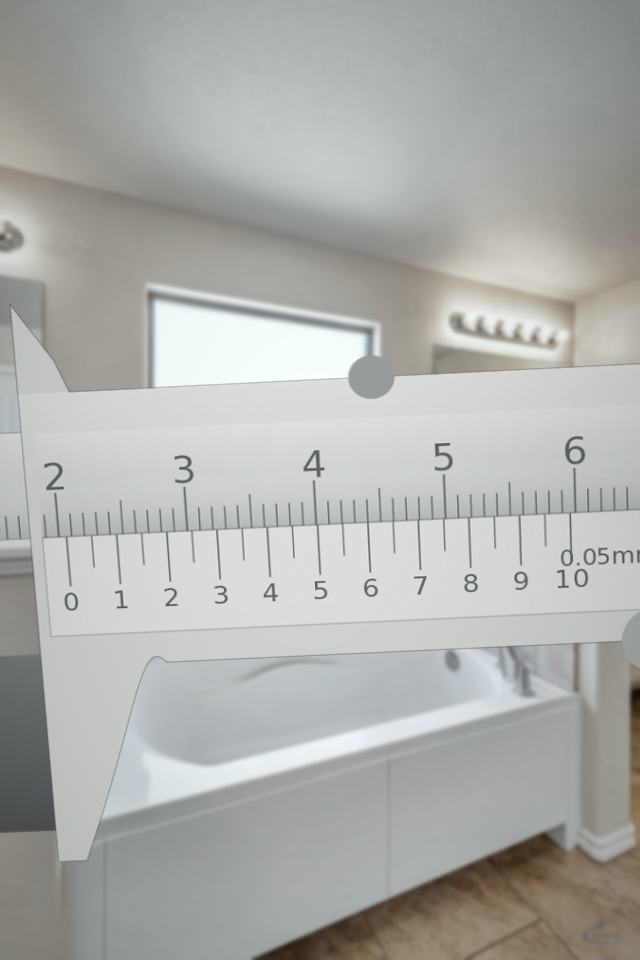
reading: mm 20.6
